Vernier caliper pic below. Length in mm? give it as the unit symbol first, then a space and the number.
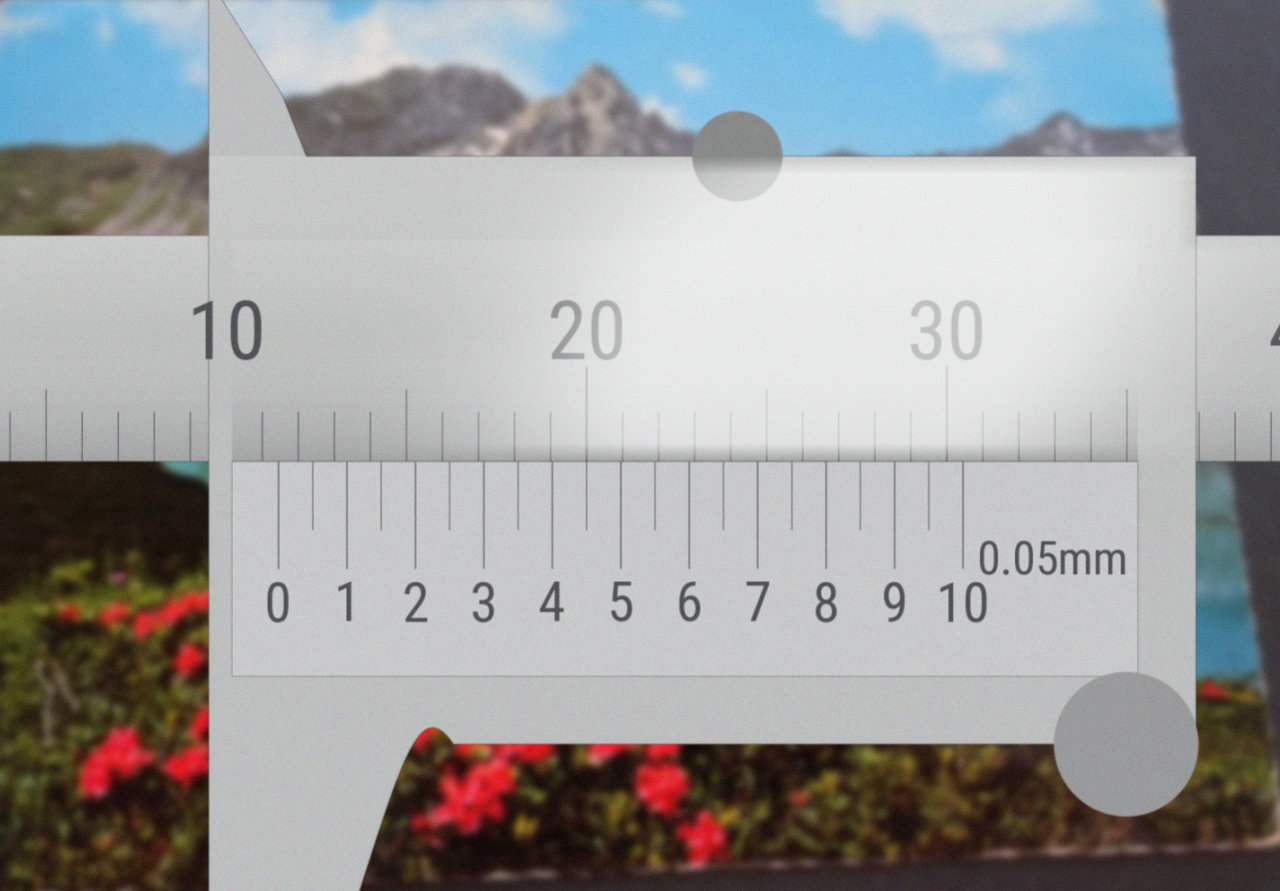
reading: mm 11.45
